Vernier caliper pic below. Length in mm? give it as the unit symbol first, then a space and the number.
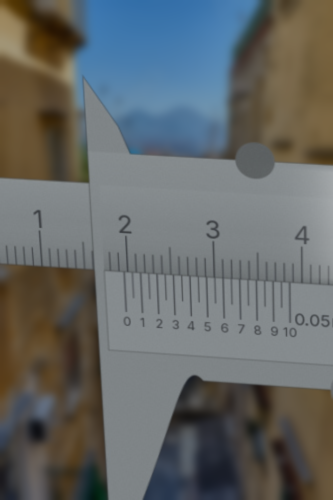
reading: mm 19.6
